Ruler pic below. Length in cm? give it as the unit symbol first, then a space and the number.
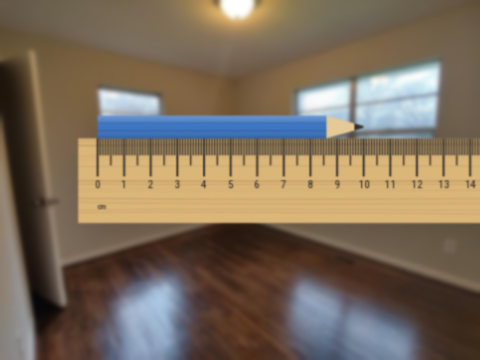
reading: cm 10
